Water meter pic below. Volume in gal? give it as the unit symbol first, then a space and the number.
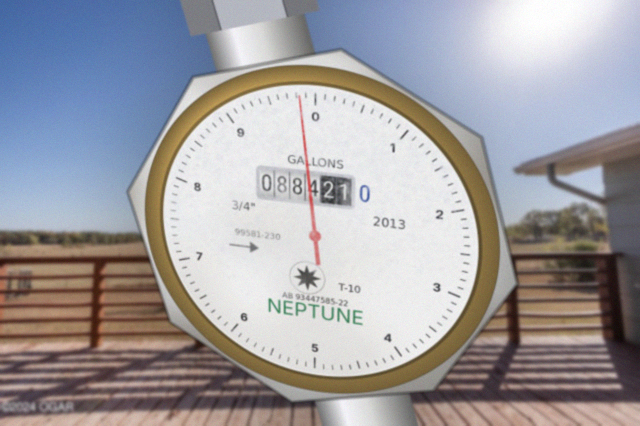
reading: gal 884209.8
